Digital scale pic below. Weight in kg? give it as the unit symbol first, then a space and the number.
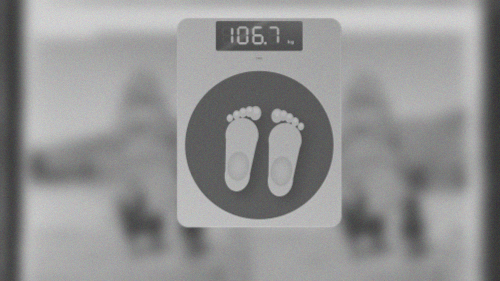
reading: kg 106.7
